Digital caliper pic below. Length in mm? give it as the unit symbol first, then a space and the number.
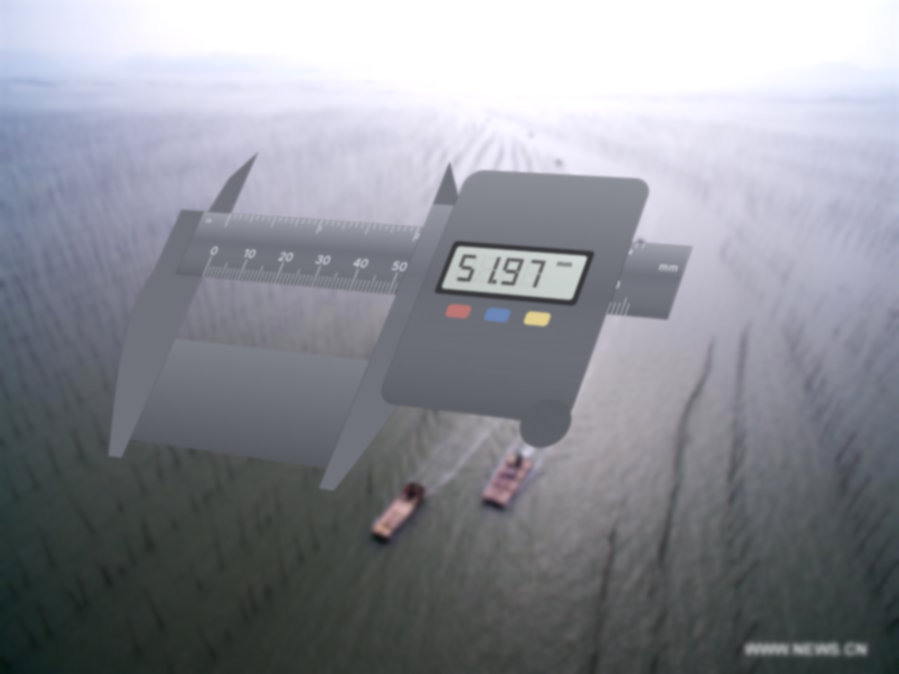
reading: mm 51.97
